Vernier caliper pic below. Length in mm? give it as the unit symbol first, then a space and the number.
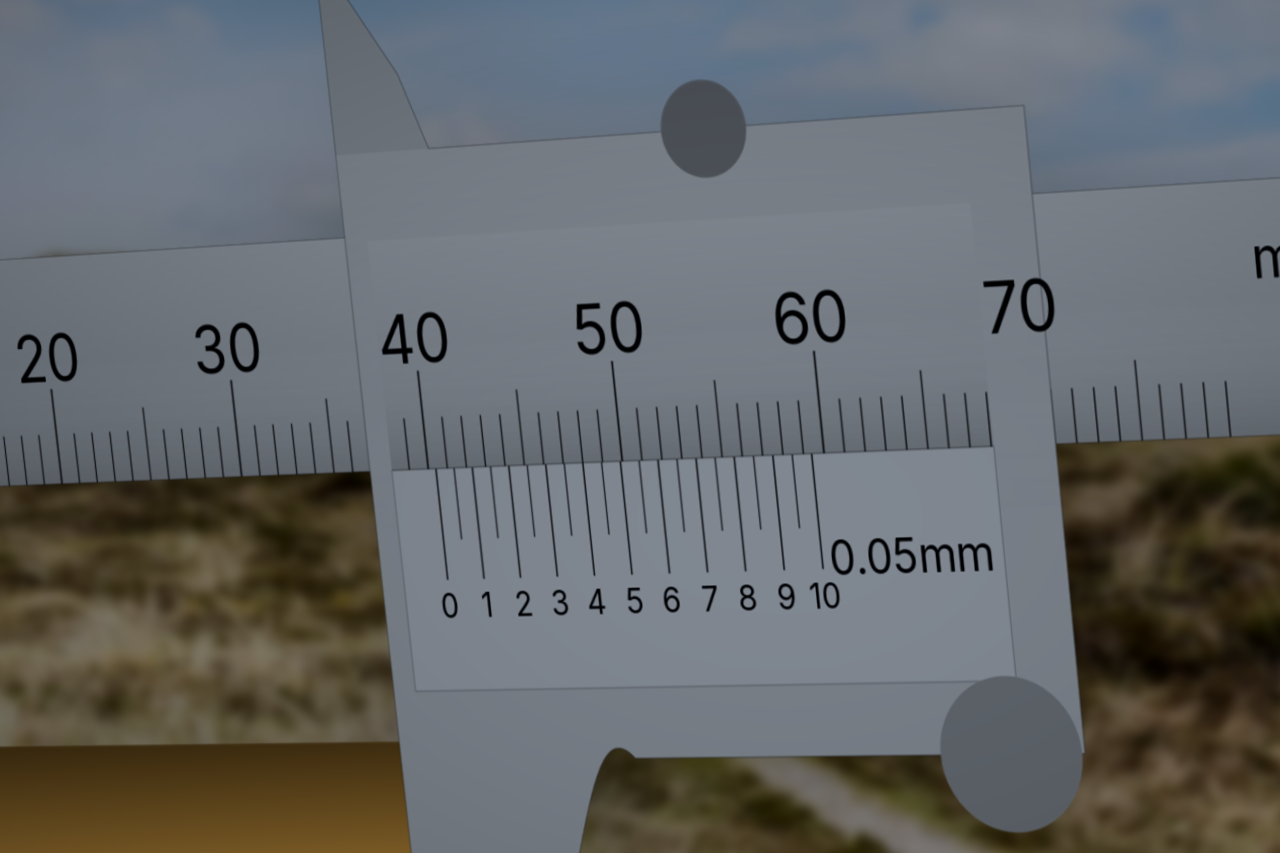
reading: mm 40.4
